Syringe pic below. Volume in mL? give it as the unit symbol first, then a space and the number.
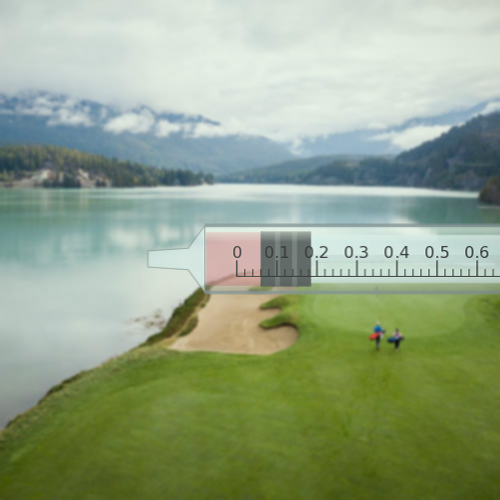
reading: mL 0.06
